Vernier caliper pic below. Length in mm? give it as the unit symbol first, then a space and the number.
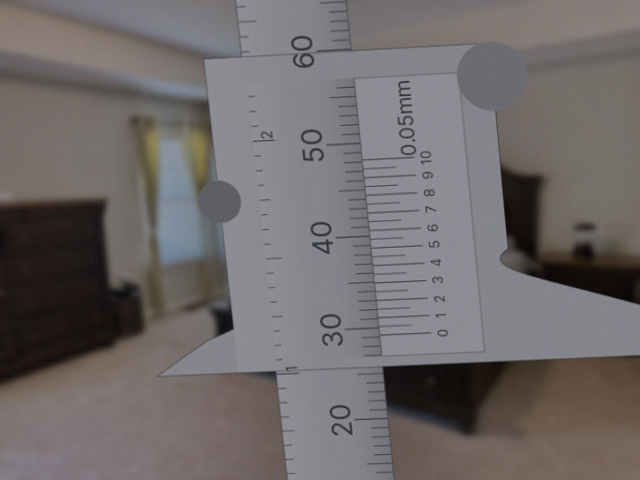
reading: mm 29.2
